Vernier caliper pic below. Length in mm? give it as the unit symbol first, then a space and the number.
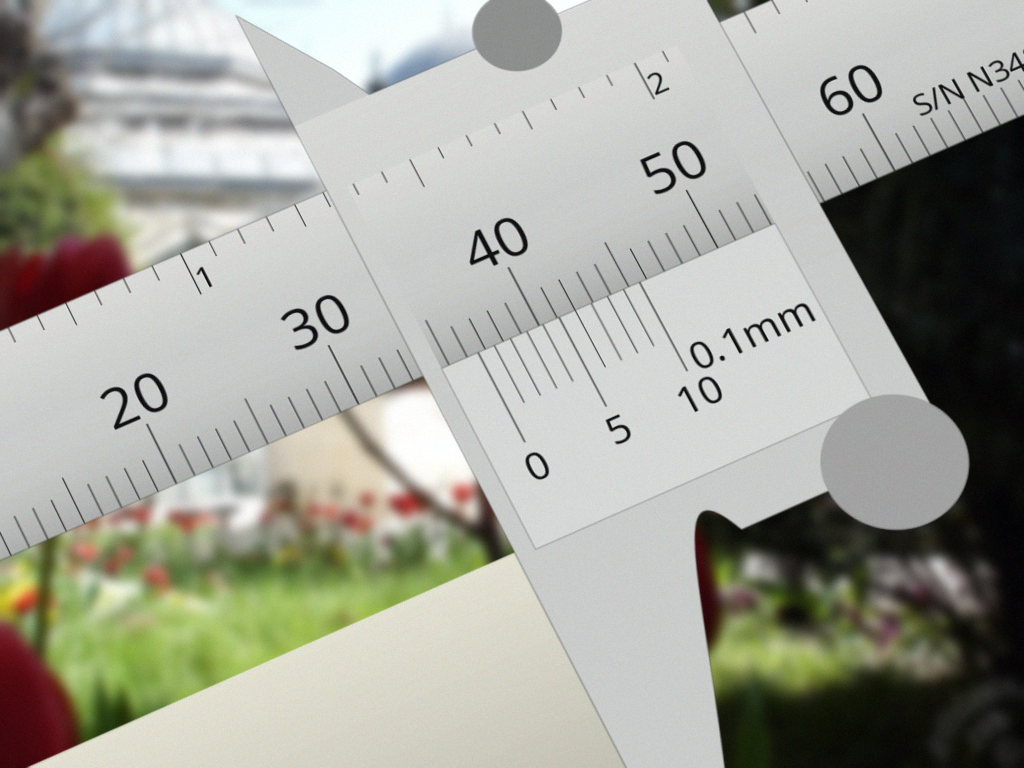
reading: mm 36.6
